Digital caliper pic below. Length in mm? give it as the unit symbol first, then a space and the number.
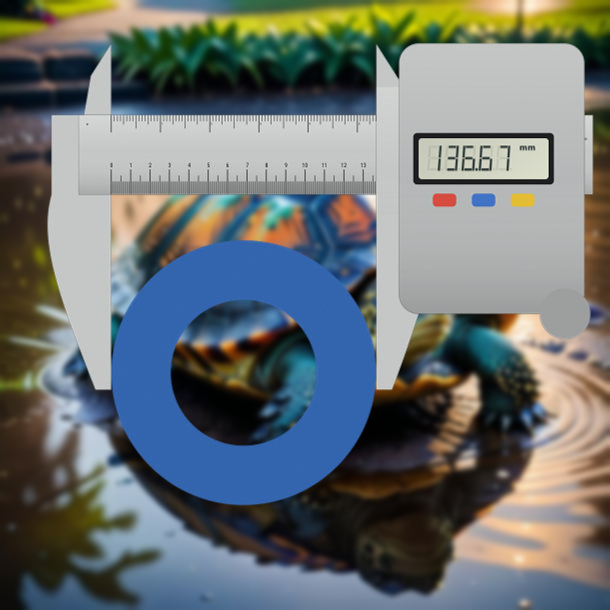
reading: mm 136.67
